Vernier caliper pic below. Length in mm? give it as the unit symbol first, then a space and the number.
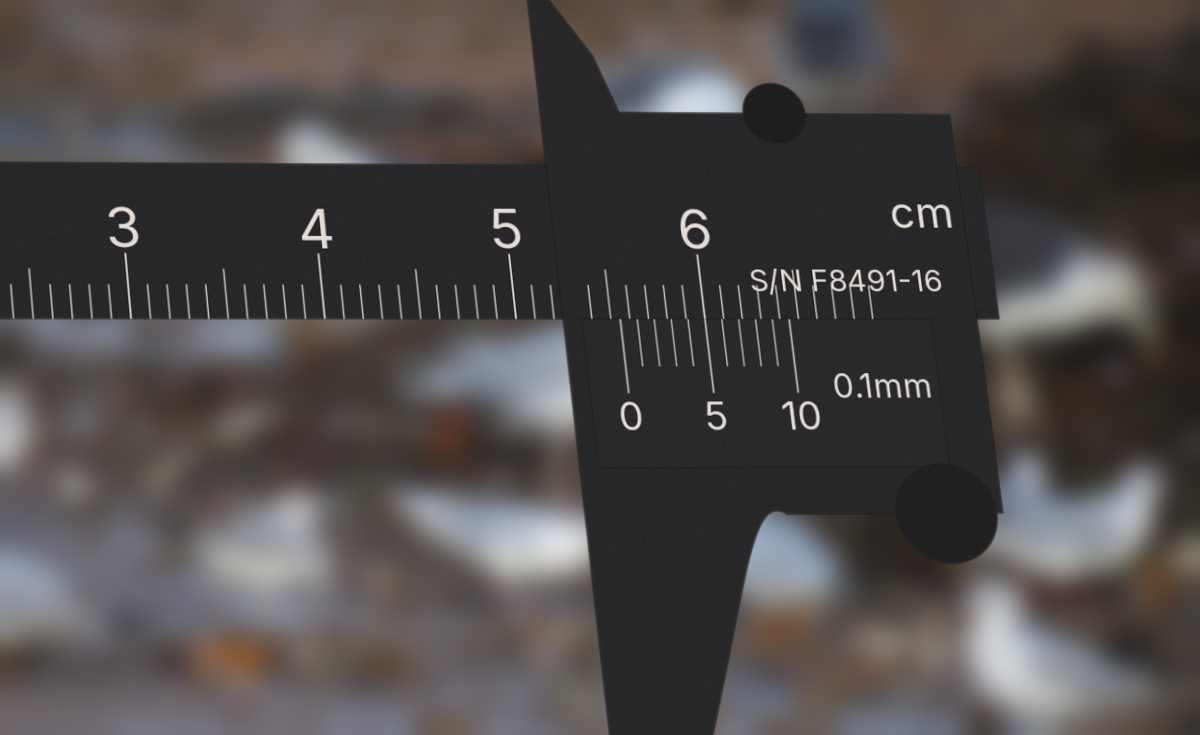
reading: mm 55.5
